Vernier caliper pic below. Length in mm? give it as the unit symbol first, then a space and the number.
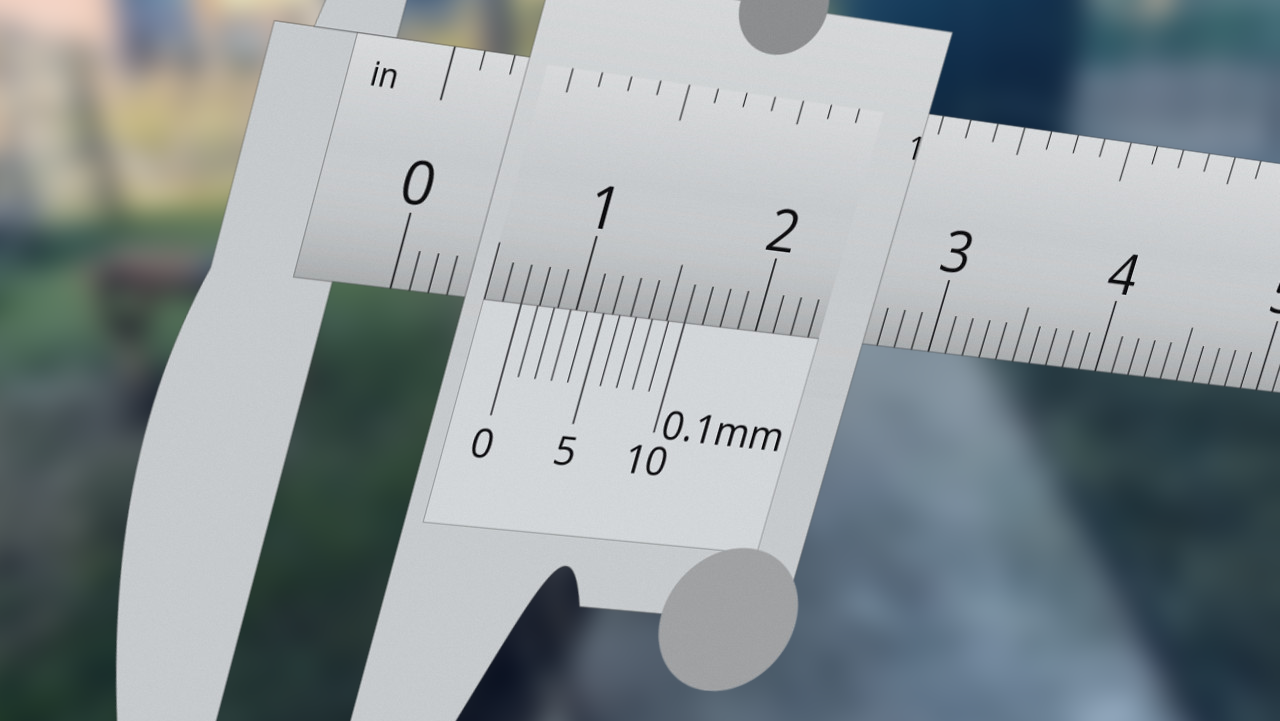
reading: mm 7.0
